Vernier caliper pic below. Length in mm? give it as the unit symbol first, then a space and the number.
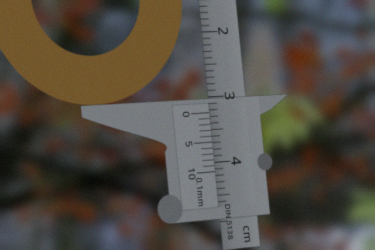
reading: mm 32.4
